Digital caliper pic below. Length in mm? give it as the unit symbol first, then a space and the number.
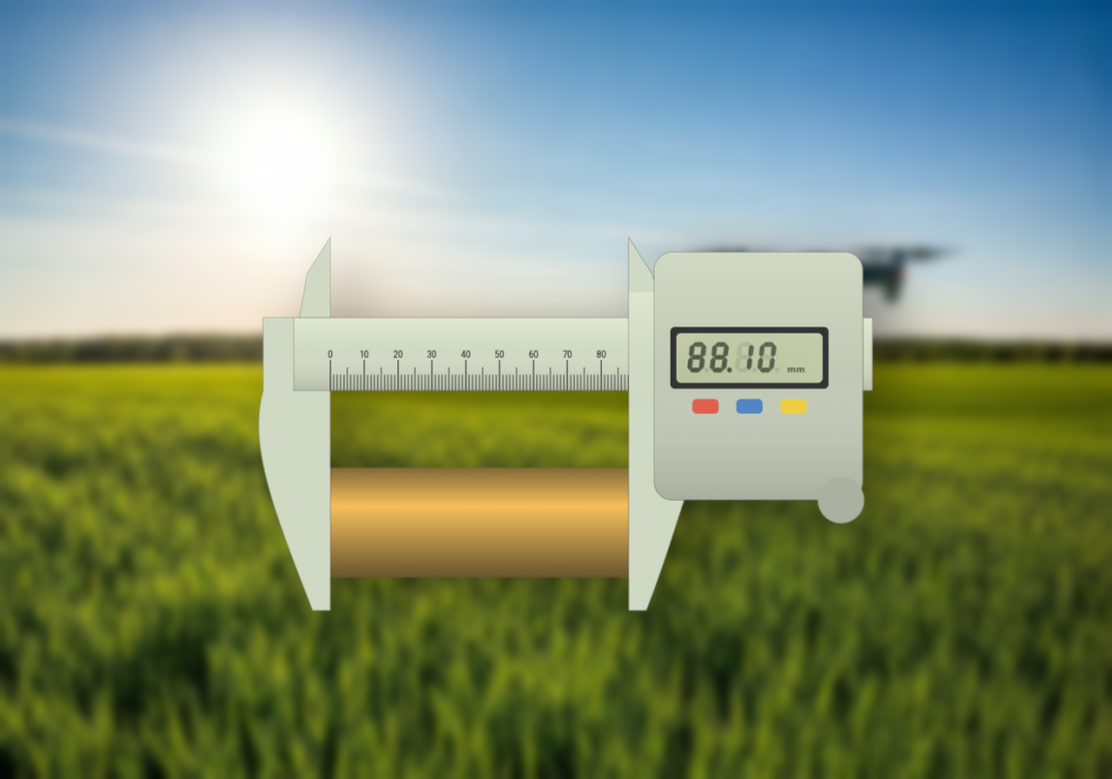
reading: mm 88.10
